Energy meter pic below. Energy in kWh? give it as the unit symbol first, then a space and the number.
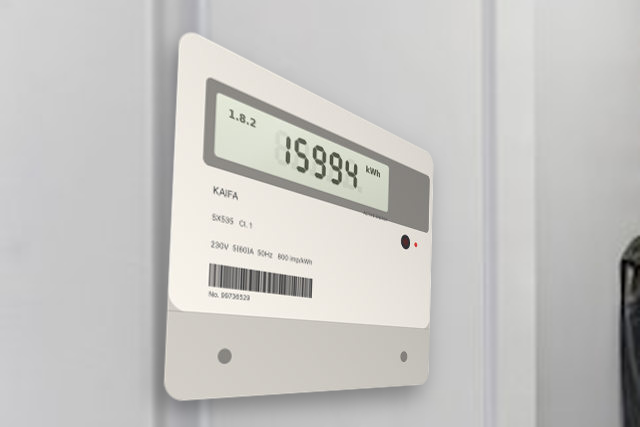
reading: kWh 15994
